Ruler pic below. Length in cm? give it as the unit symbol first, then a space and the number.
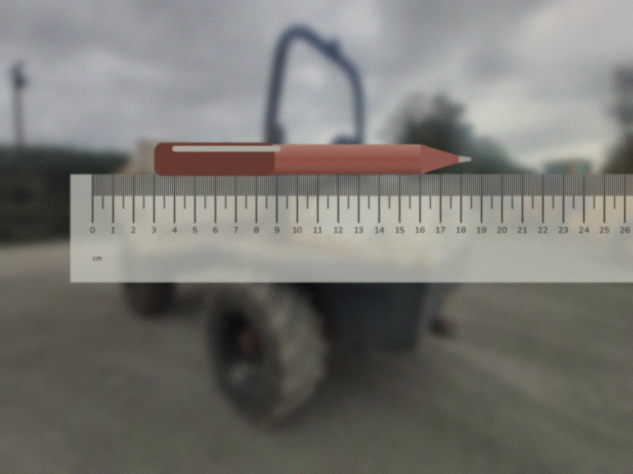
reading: cm 15.5
